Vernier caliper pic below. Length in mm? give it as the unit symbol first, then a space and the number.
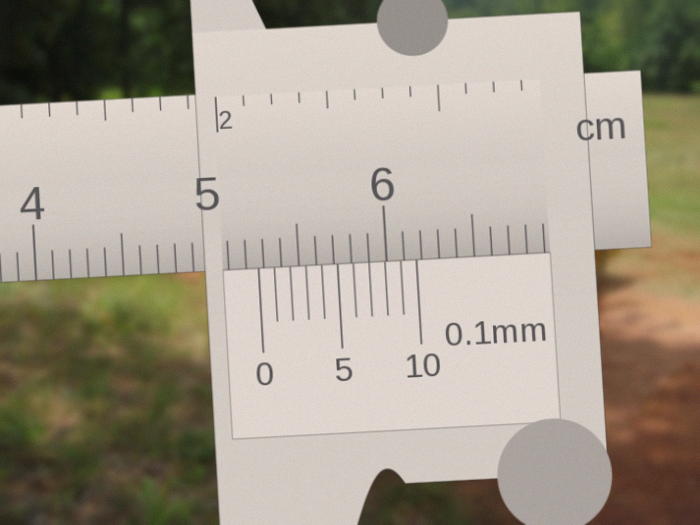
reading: mm 52.7
